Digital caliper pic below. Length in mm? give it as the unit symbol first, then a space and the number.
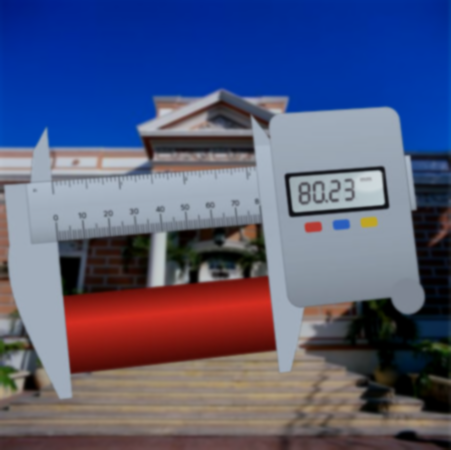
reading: mm 80.23
